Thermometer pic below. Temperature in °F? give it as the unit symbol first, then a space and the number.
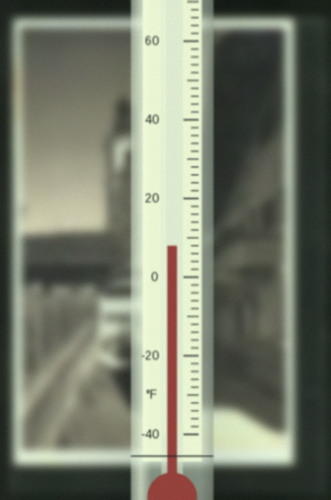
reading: °F 8
